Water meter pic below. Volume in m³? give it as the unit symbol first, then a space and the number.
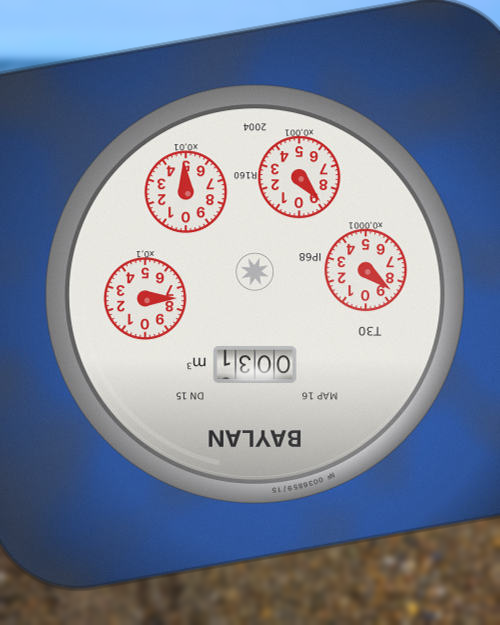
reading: m³ 30.7488
